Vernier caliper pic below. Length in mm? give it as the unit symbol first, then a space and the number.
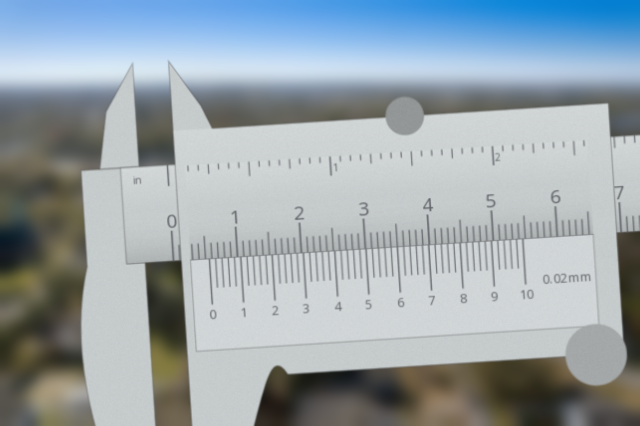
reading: mm 5.6
